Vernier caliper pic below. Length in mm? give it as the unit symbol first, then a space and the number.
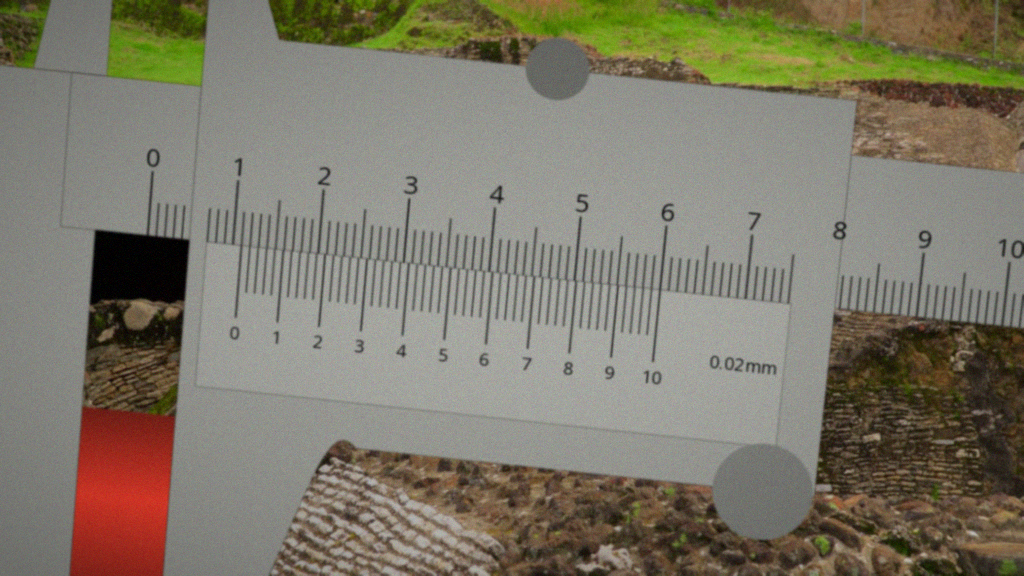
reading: mm 11.0
